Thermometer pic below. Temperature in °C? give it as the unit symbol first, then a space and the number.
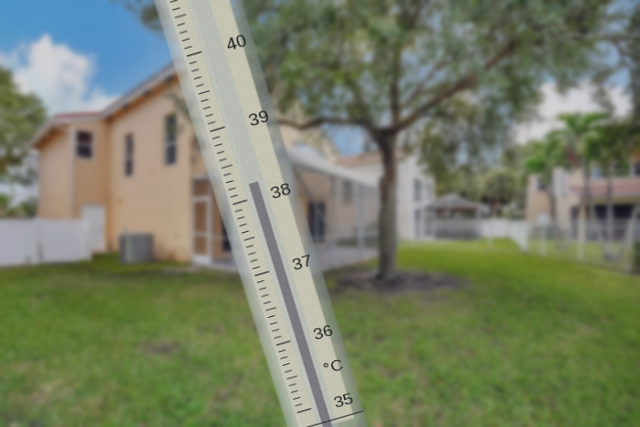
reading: °C 38.2
